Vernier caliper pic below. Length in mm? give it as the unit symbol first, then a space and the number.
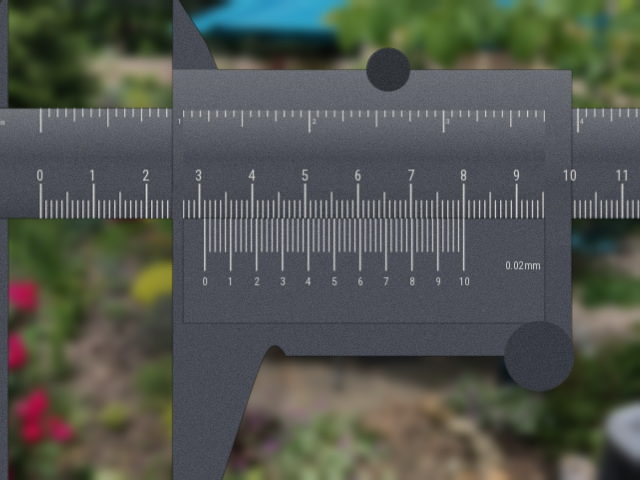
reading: mm 31.0
